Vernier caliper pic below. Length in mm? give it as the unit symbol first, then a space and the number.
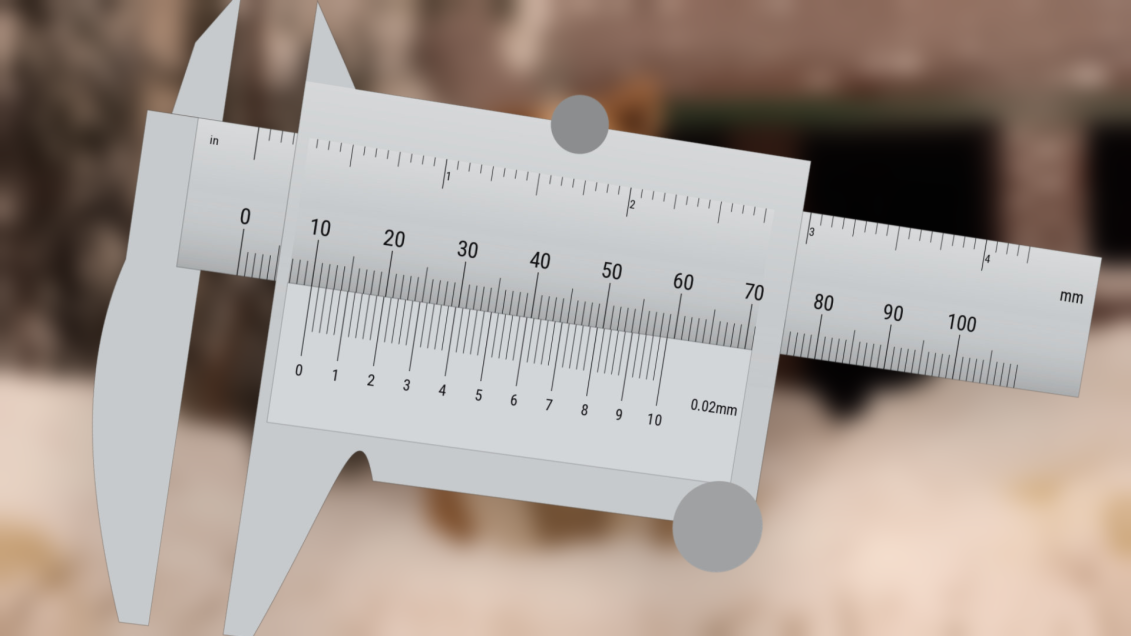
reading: mm 10.0
